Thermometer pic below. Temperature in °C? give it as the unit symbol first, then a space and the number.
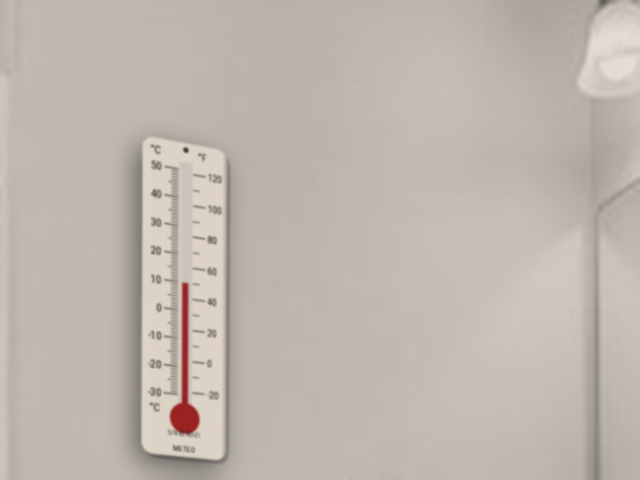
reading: °C 10
